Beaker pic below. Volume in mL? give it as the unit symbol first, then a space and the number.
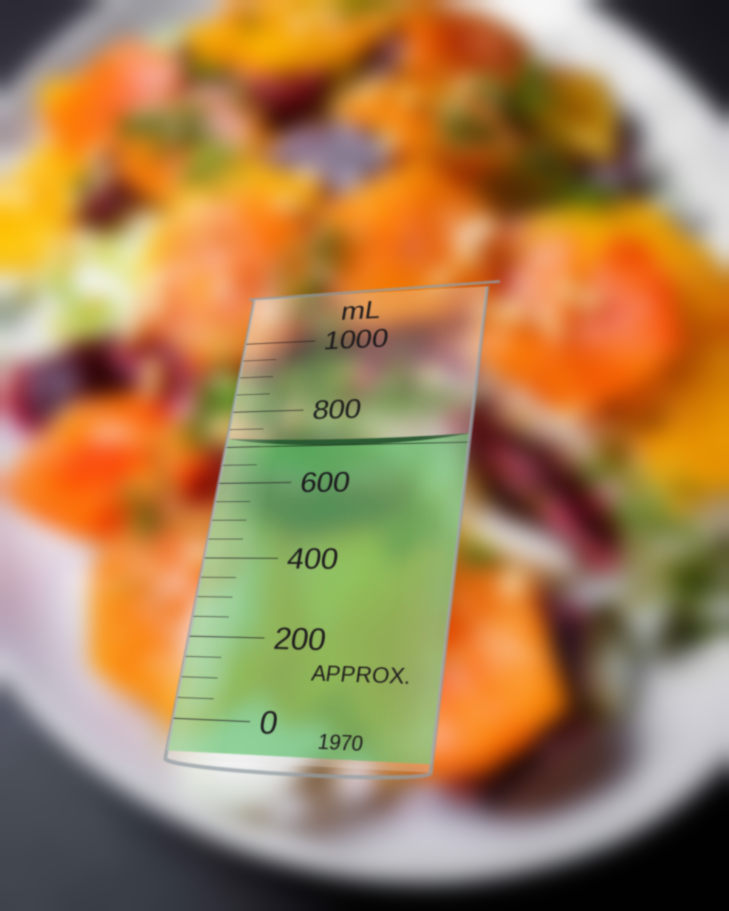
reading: mL 700
